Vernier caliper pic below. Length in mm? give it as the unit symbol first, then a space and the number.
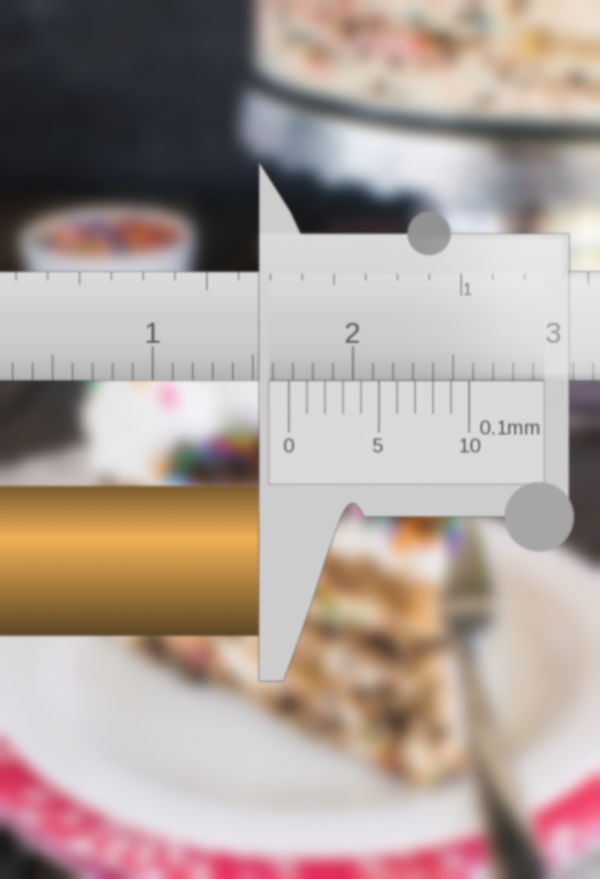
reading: mm 16.8
